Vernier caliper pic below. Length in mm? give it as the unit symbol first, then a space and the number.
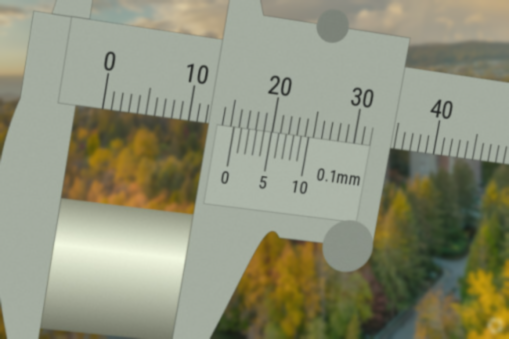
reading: mm 15.4
